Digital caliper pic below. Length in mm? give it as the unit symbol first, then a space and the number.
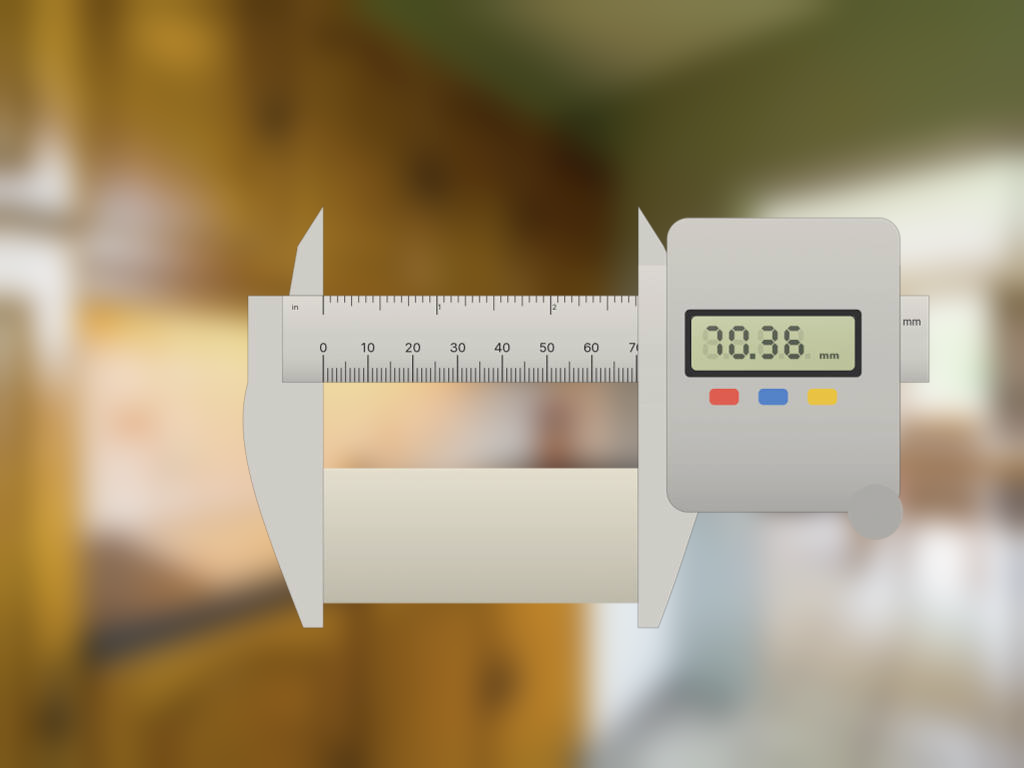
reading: mm 70.36
